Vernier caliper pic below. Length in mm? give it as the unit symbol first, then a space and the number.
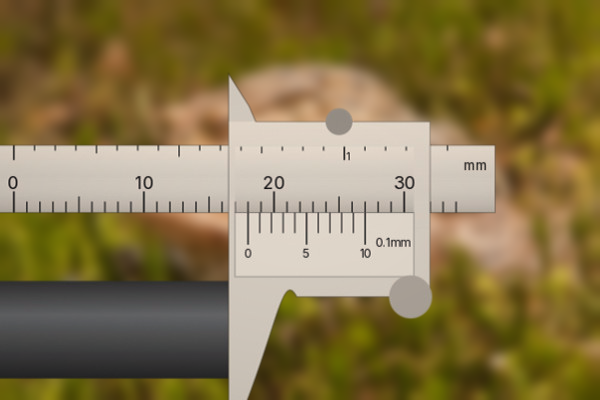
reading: mm 18.0
